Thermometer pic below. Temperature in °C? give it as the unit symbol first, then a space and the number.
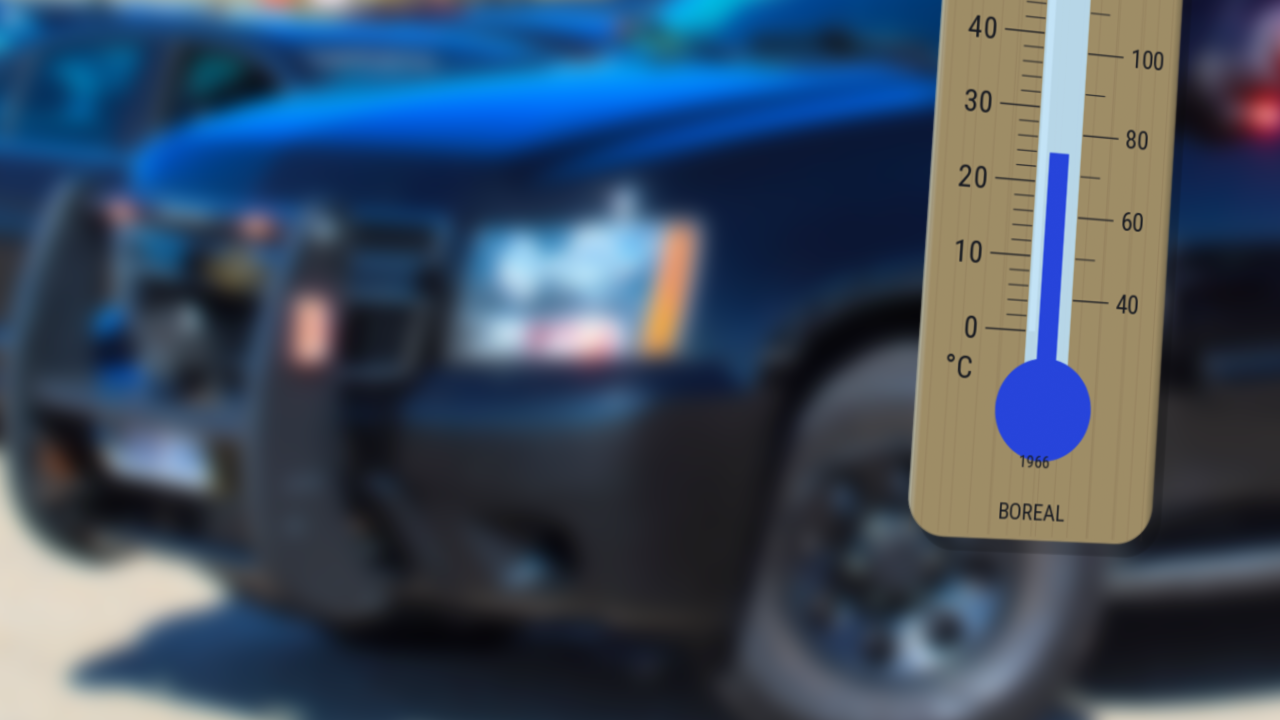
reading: °C 24
